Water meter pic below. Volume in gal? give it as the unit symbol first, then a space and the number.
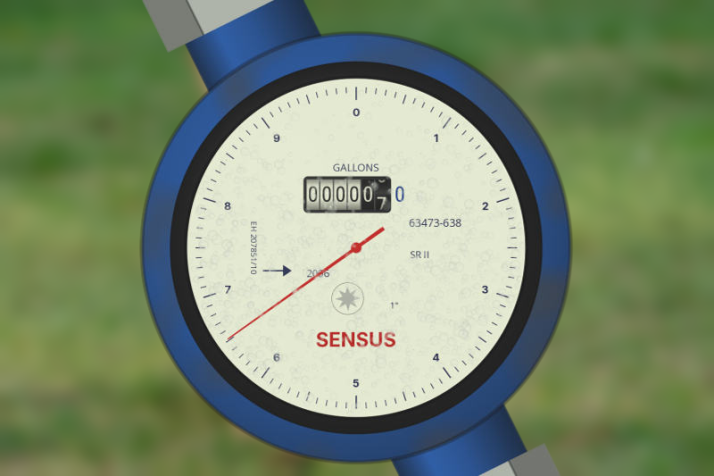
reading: gal 66.5
